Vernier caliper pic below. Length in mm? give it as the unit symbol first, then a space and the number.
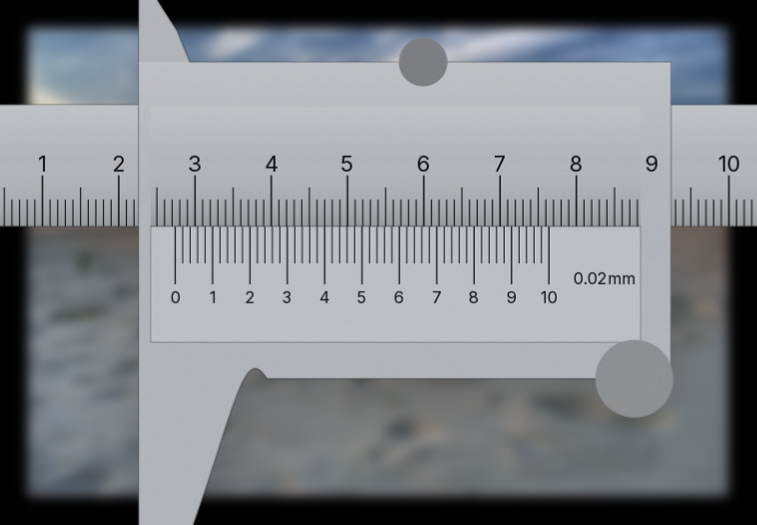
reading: mm 27.4
